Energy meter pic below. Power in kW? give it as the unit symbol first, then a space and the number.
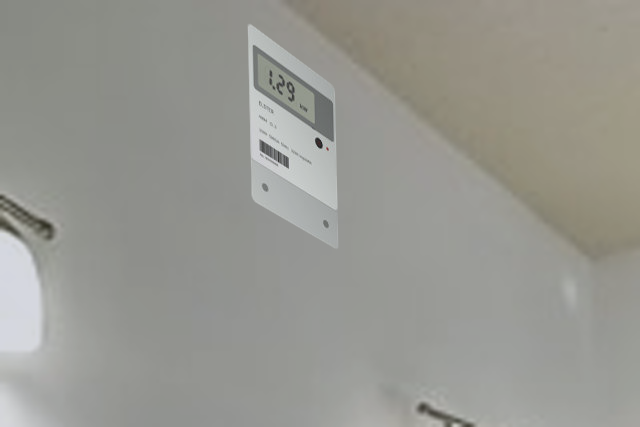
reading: kW 1.29
